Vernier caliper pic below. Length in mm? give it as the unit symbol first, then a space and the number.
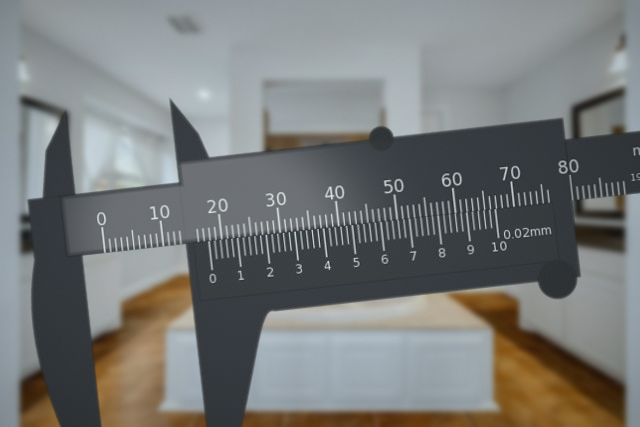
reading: mm 17.8
